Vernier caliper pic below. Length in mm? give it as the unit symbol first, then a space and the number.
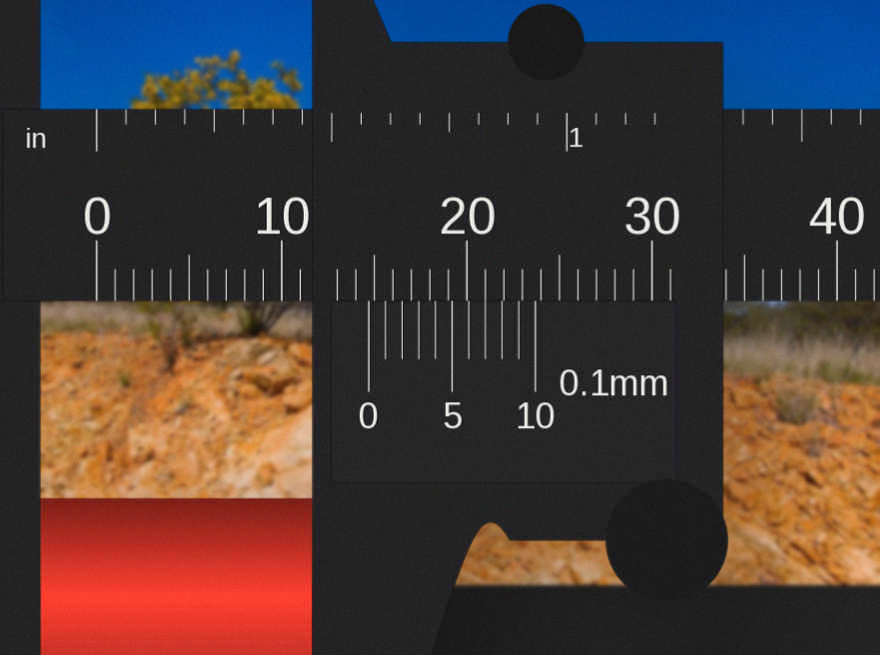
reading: mm 14.7
